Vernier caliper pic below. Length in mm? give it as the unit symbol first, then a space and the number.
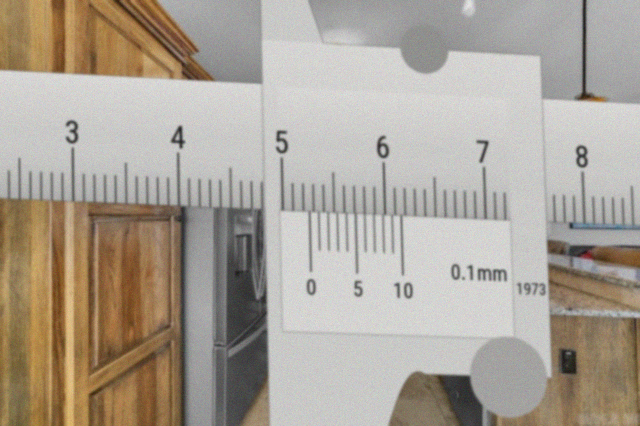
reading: mm 52.6
